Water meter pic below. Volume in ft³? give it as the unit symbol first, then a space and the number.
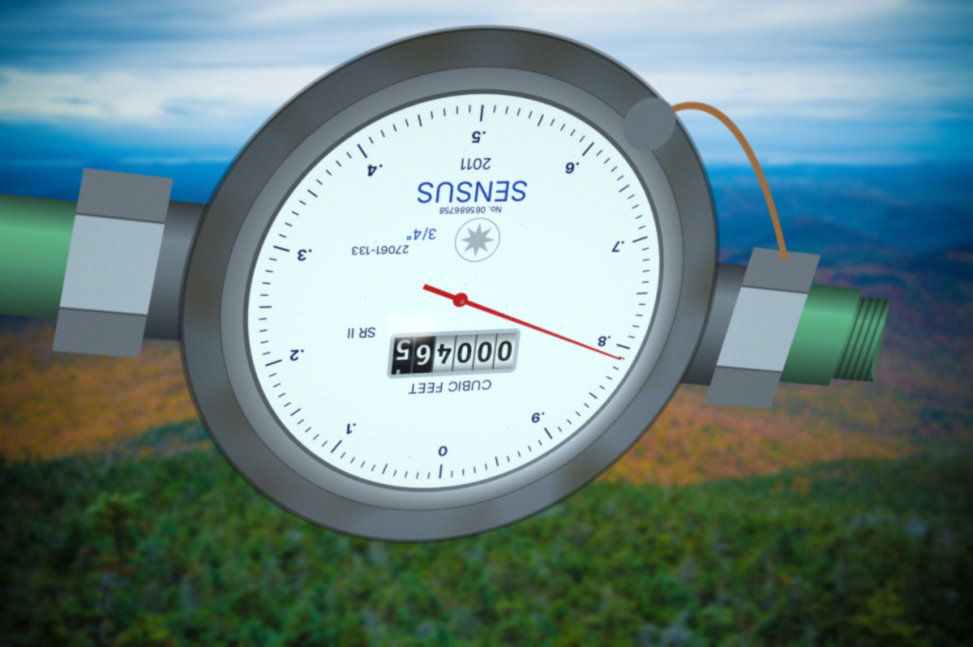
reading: ft³ 464.81
